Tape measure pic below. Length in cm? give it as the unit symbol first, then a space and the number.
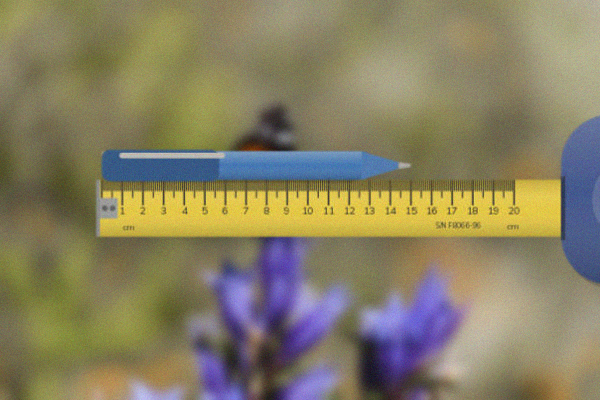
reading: cm 15
